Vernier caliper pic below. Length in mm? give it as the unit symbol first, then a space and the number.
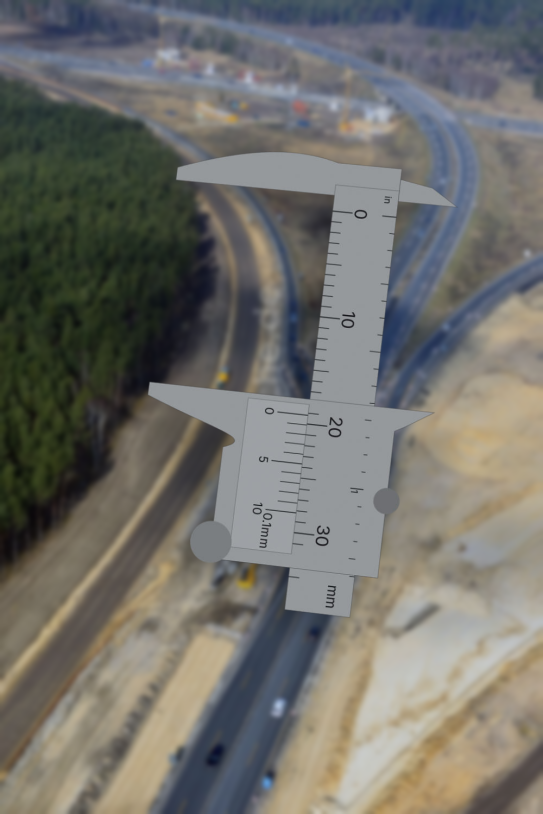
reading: mm 19.2
